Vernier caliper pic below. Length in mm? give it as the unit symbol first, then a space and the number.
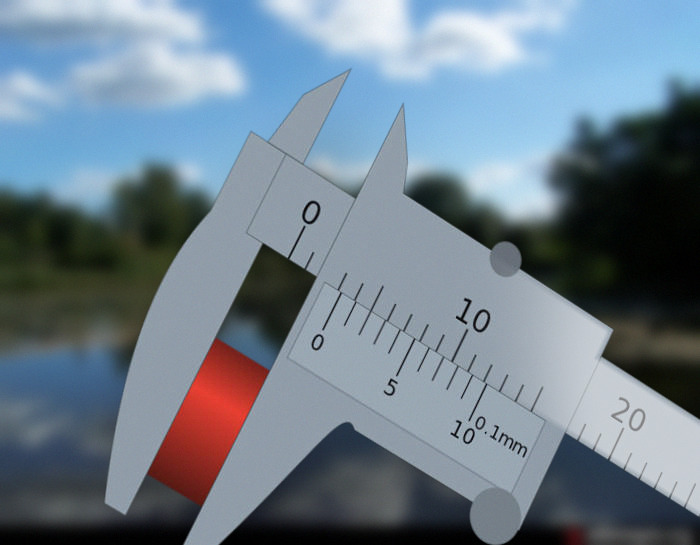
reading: mm 3.2
